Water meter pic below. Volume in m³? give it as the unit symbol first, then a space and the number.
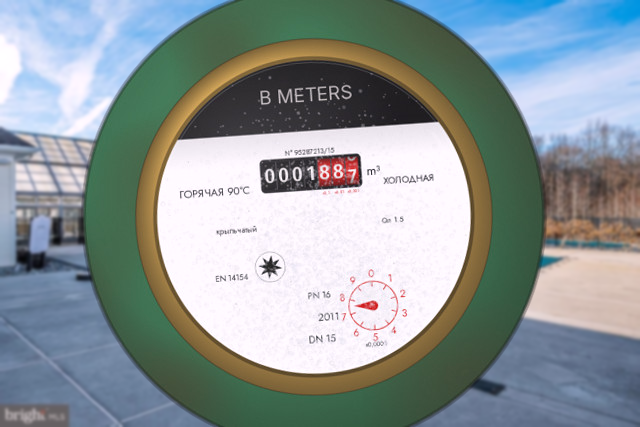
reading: m³ 1.8867
